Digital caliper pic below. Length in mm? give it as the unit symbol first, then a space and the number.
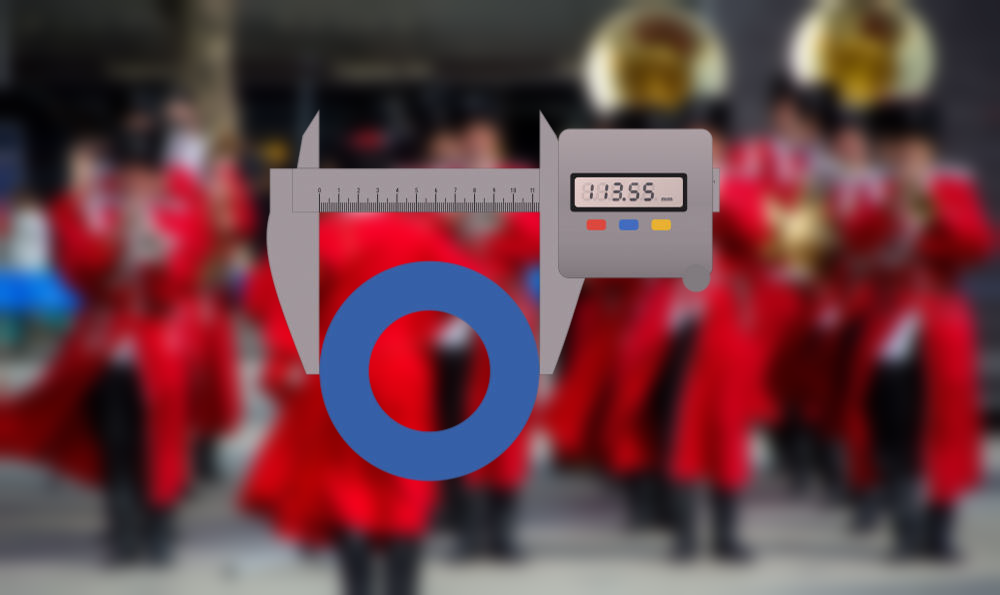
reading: mm 113.55
